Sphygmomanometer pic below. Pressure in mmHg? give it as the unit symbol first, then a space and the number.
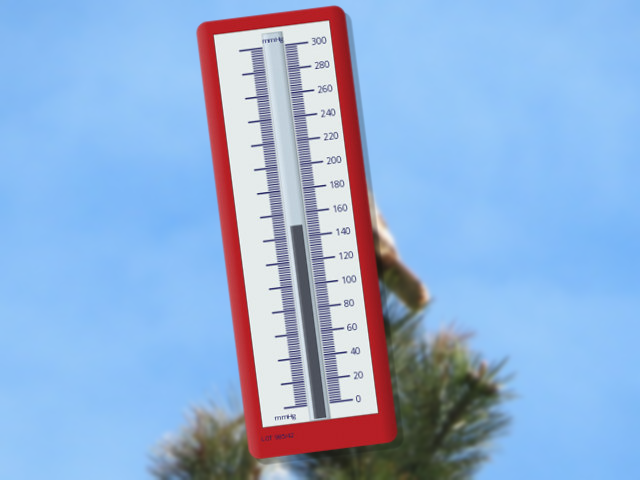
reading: mmHg 150
